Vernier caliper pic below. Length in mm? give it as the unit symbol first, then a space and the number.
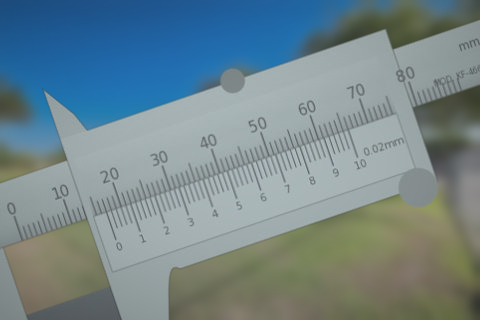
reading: mm 17.0
